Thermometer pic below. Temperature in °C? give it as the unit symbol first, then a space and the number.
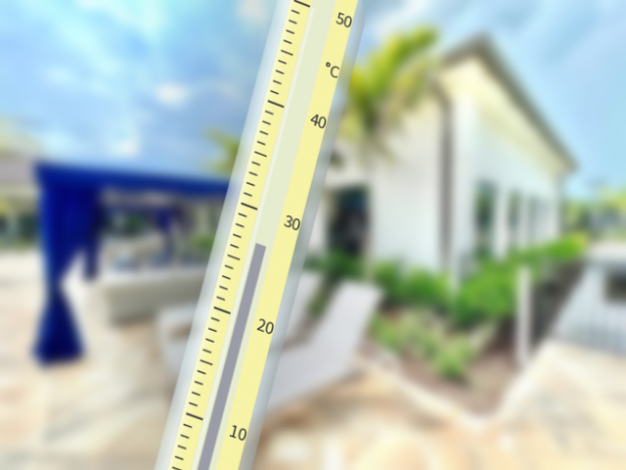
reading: °C 27
